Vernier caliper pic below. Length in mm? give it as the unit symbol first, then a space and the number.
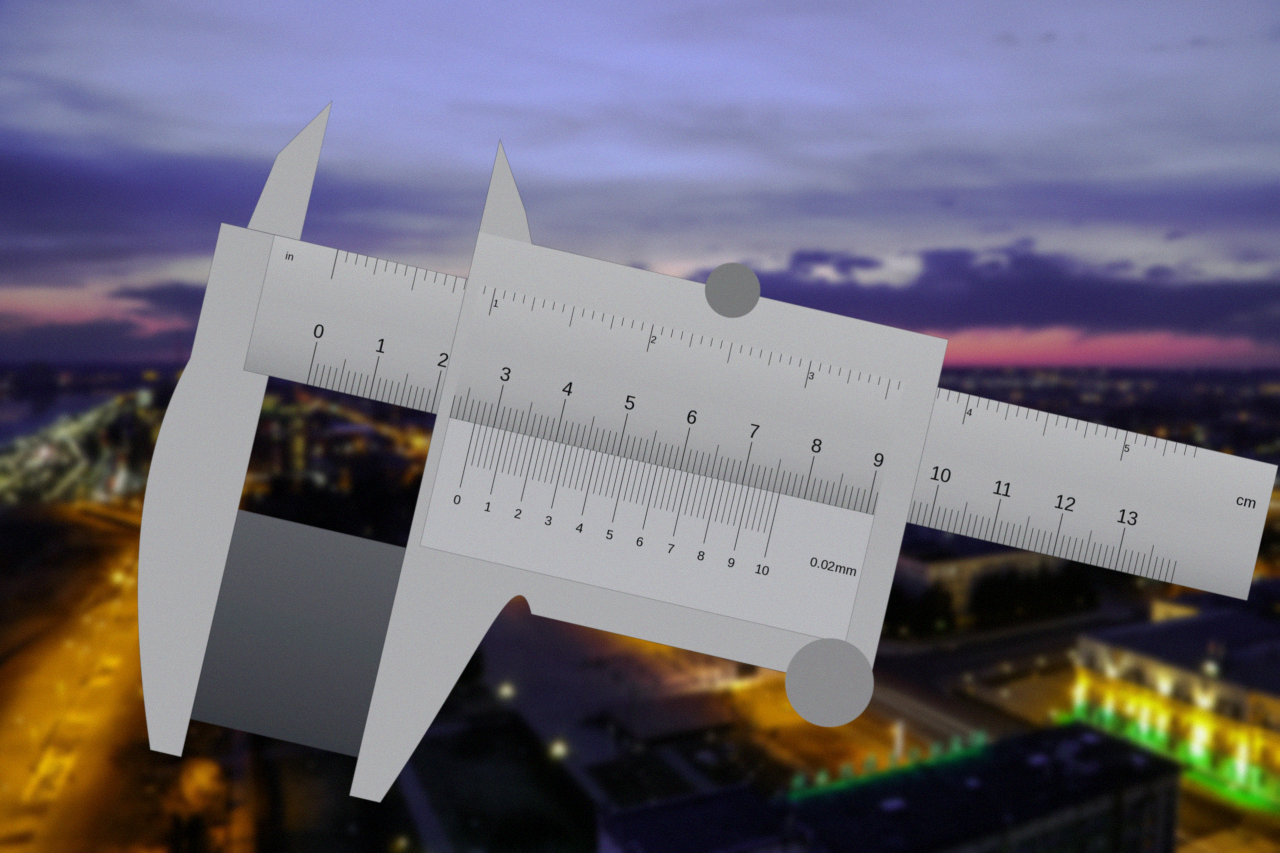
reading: mm 27.0
